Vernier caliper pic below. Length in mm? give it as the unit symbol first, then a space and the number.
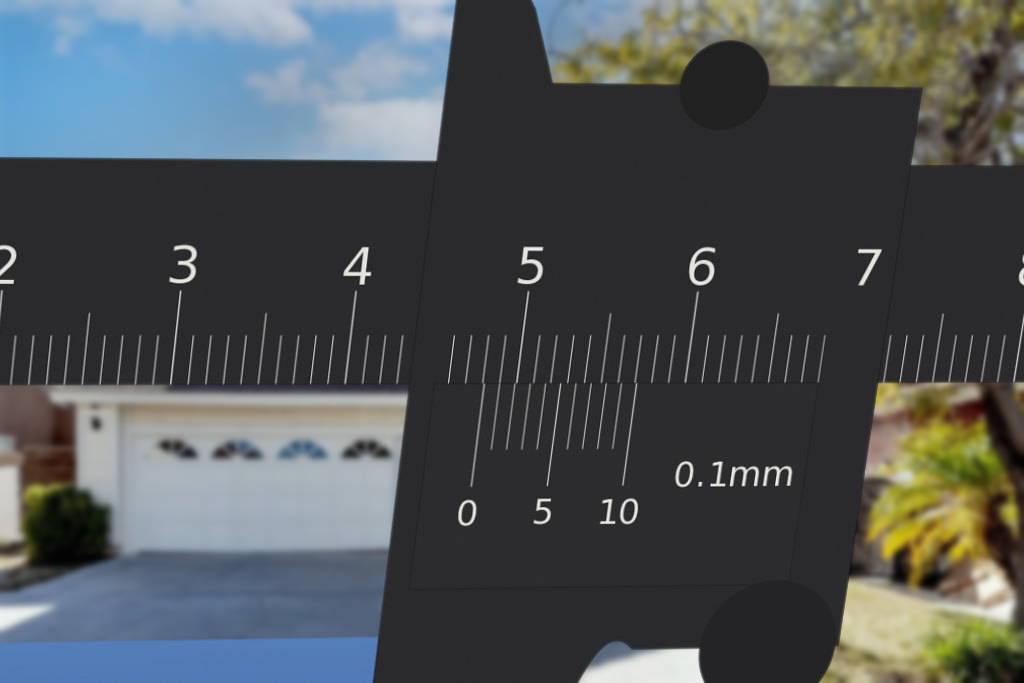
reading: mm 48.1
